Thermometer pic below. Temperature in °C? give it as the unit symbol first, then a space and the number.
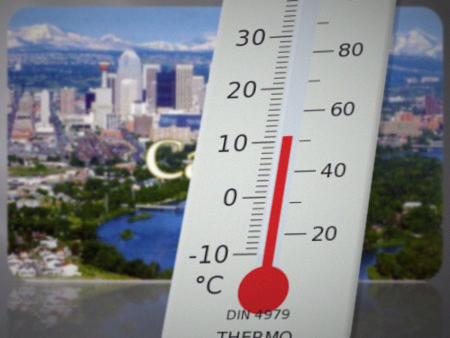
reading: °C 11
